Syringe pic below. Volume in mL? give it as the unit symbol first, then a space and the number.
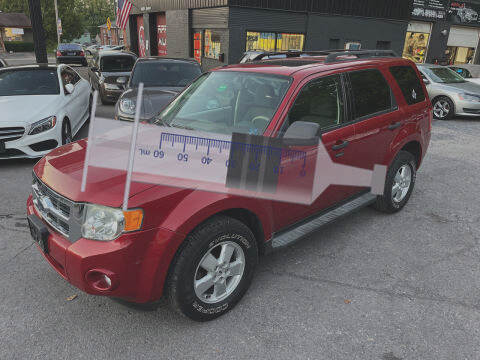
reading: mL 10
